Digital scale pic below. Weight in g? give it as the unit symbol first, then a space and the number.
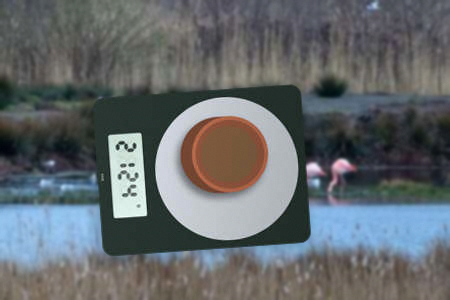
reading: g 2124
